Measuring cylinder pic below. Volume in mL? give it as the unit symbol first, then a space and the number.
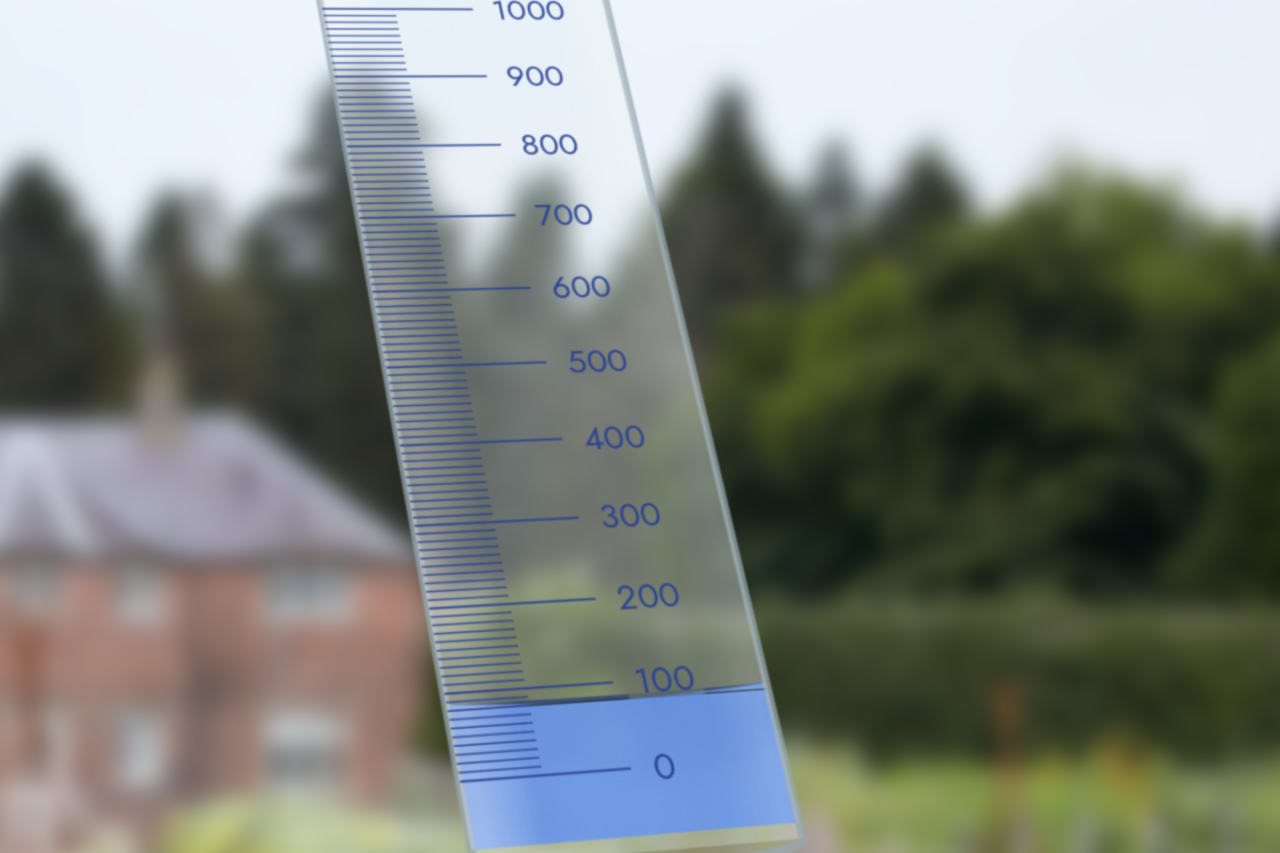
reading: mL 80
